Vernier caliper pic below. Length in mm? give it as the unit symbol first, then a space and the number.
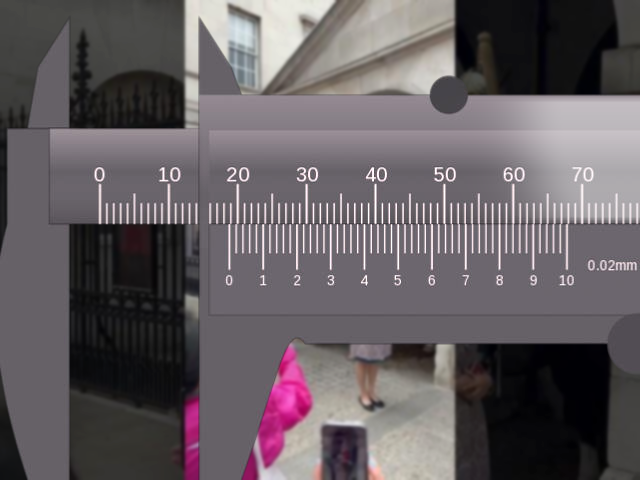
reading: mm 18.8
